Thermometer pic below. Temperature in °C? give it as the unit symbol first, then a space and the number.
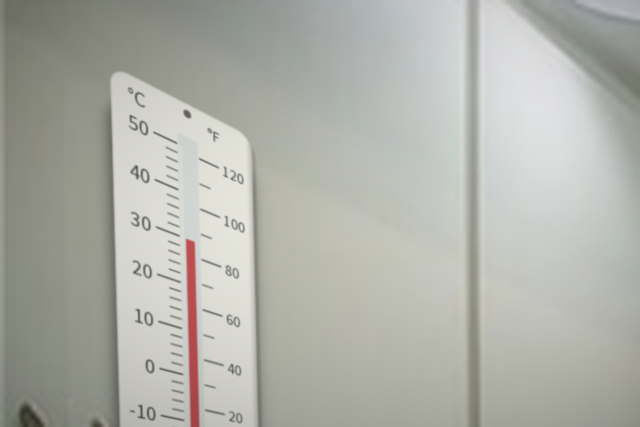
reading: °C 30
